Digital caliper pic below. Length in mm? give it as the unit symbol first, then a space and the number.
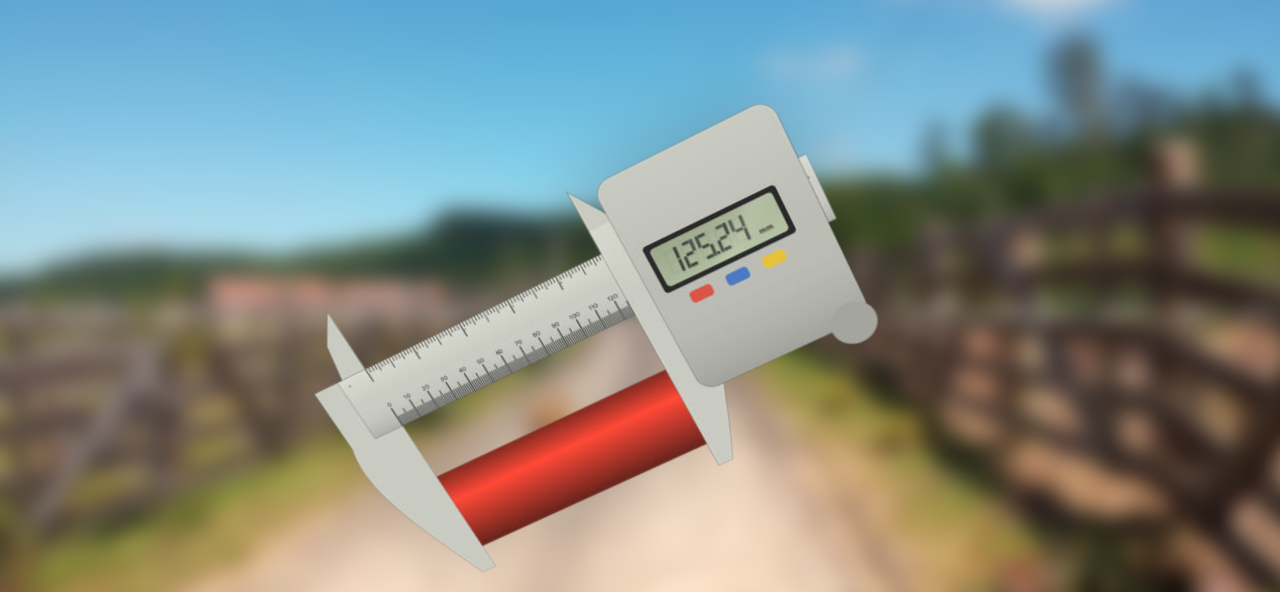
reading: mm 125.24
